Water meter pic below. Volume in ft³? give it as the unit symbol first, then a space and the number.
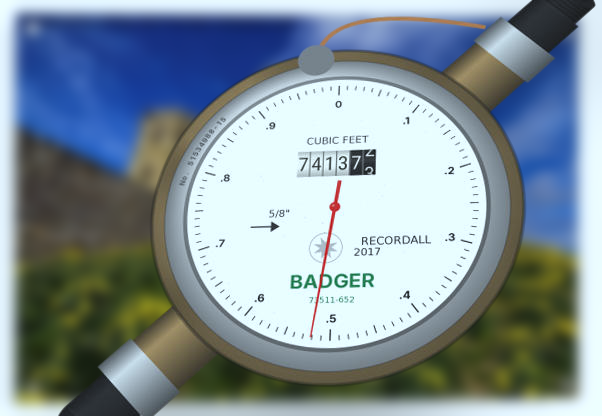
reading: ft³ 741372.52
